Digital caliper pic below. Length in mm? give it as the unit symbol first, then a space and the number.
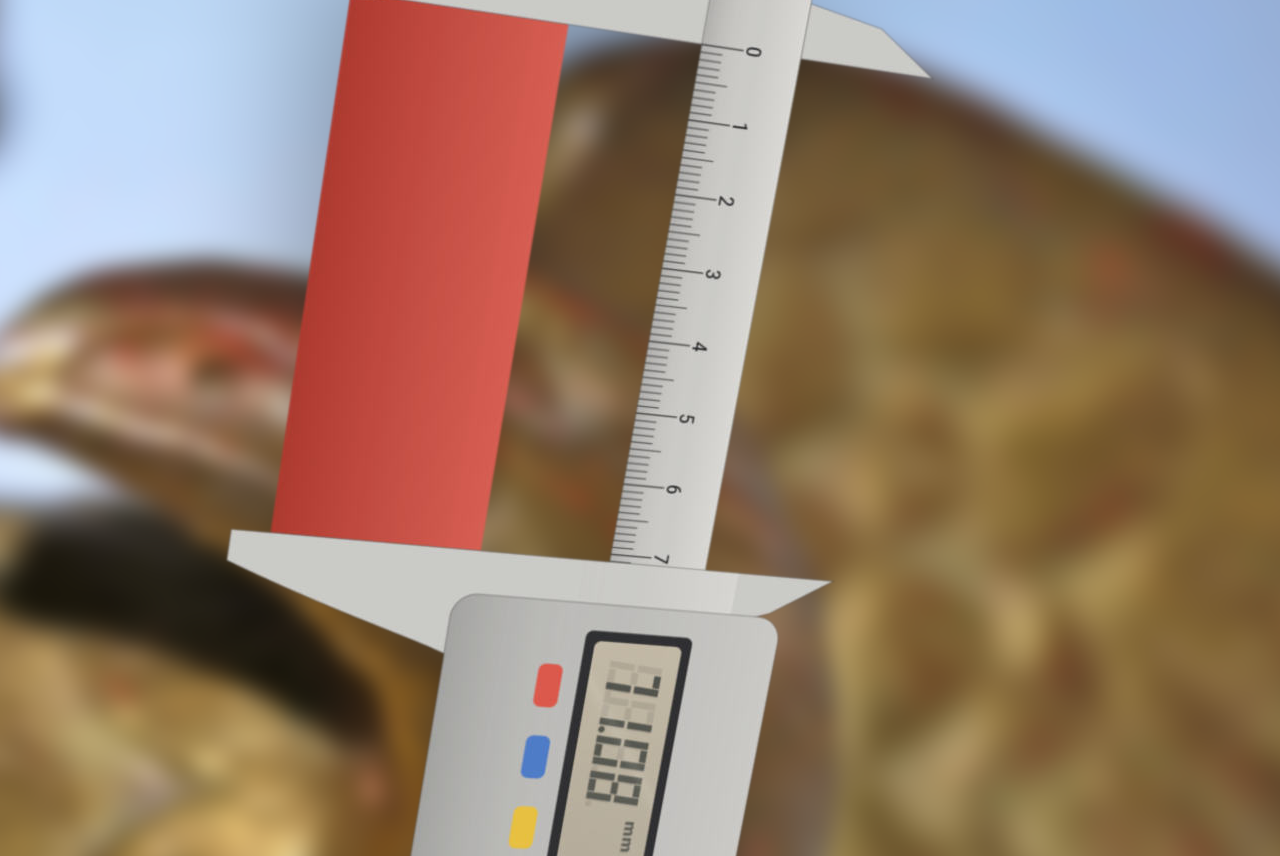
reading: mm 71.08
